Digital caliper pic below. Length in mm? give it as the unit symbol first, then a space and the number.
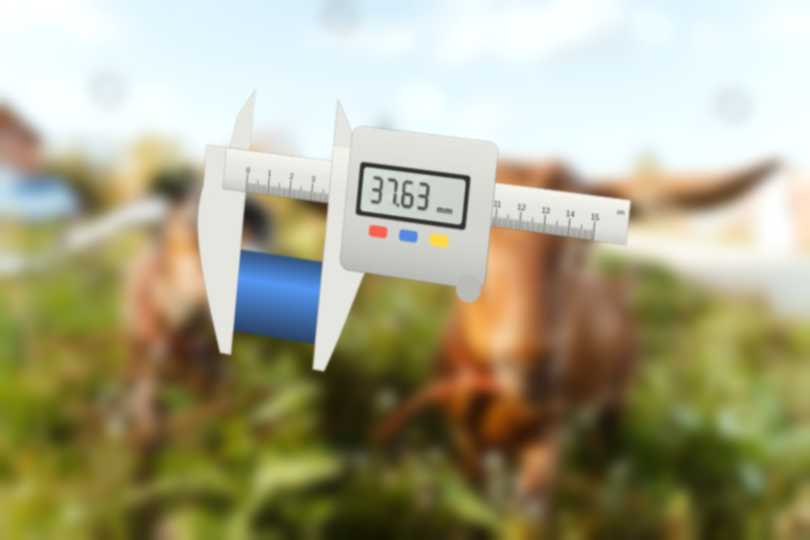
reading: mm 37.63
